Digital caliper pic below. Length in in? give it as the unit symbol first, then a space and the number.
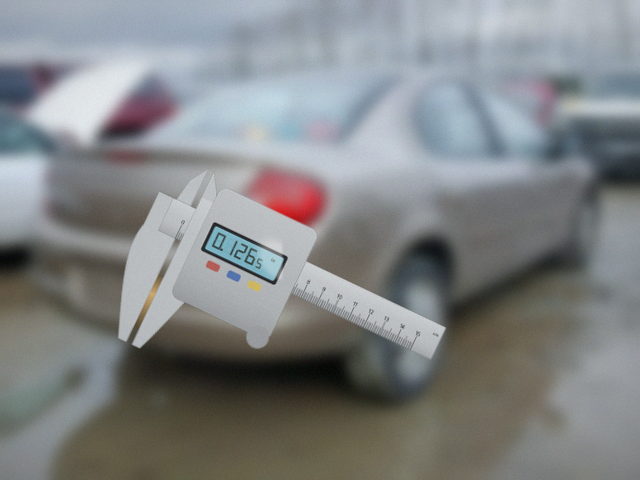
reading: in 0.1265
